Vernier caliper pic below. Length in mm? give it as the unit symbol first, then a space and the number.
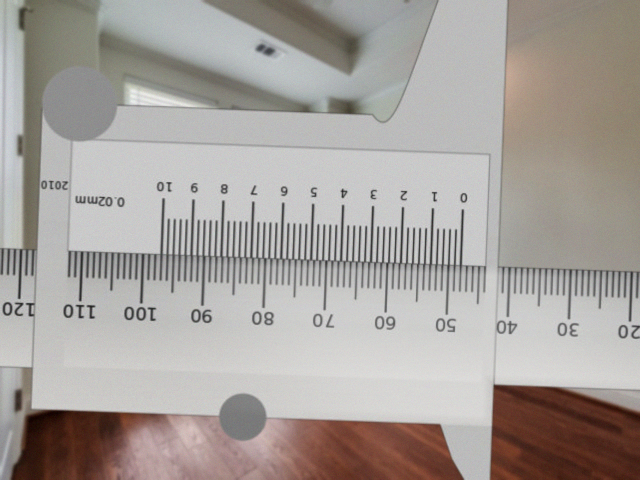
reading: mm 48.0
